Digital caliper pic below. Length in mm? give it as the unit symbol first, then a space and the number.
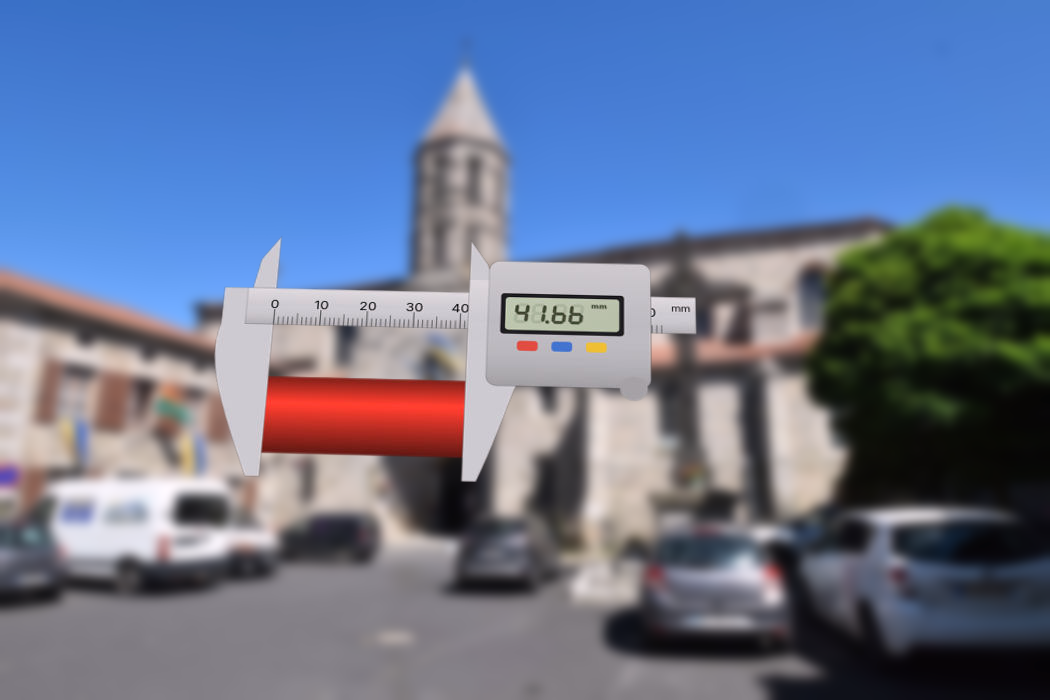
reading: mm 41.66
